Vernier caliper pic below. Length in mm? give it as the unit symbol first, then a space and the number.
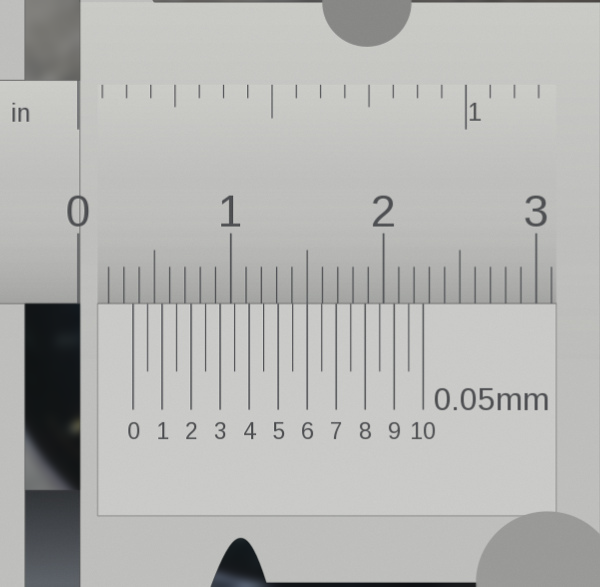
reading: mm 3.6
